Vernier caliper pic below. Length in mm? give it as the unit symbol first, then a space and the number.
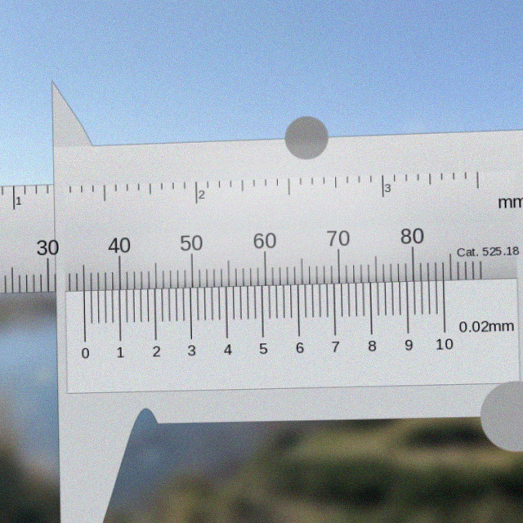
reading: mm 35.0
